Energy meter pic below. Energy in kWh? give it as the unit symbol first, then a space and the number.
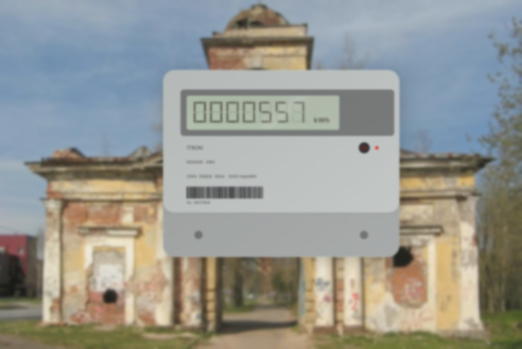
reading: kWh 557
